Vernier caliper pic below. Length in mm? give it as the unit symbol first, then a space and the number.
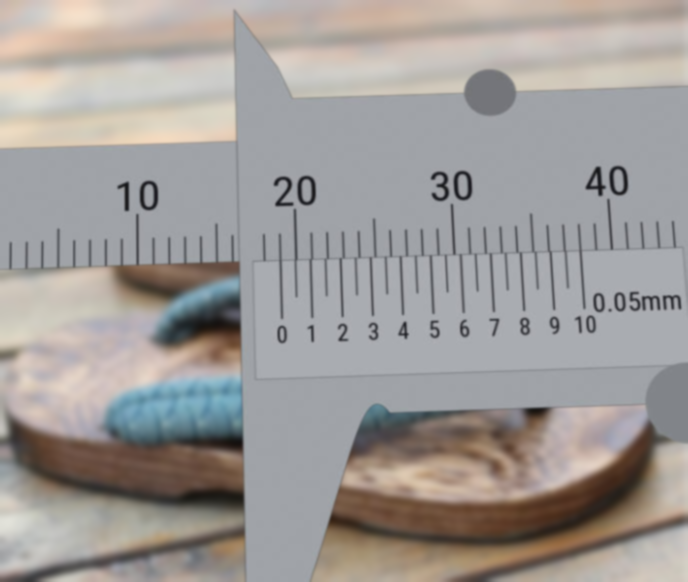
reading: mm 19.0
